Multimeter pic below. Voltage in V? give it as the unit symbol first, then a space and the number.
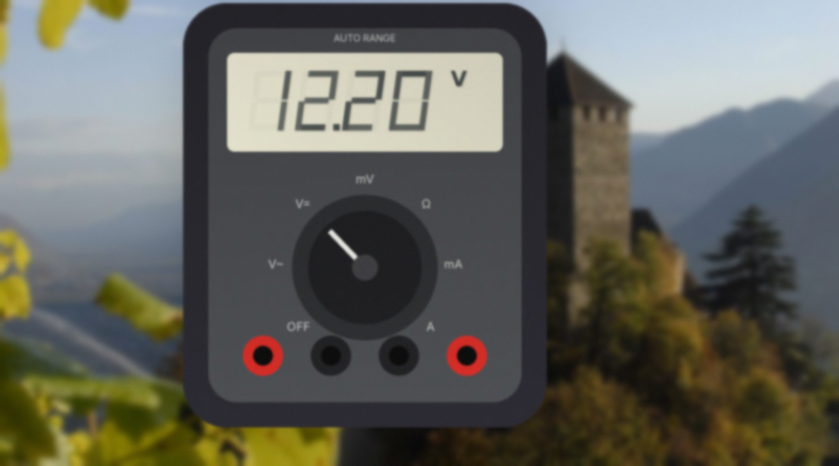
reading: V 12.20
